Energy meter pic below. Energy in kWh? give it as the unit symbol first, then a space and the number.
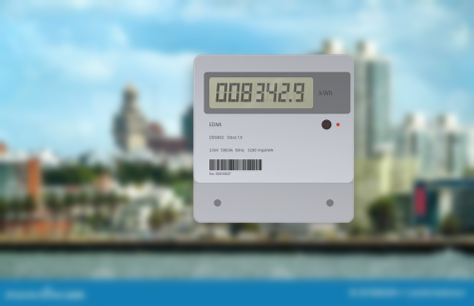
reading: kWh 8342.9
